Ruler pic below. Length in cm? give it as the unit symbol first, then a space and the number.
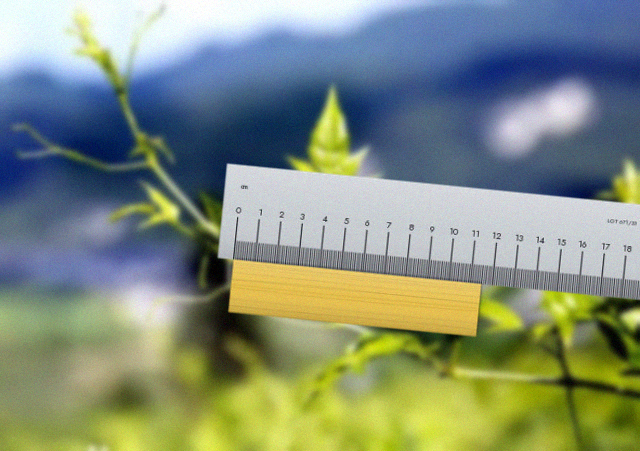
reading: cm 11.5
